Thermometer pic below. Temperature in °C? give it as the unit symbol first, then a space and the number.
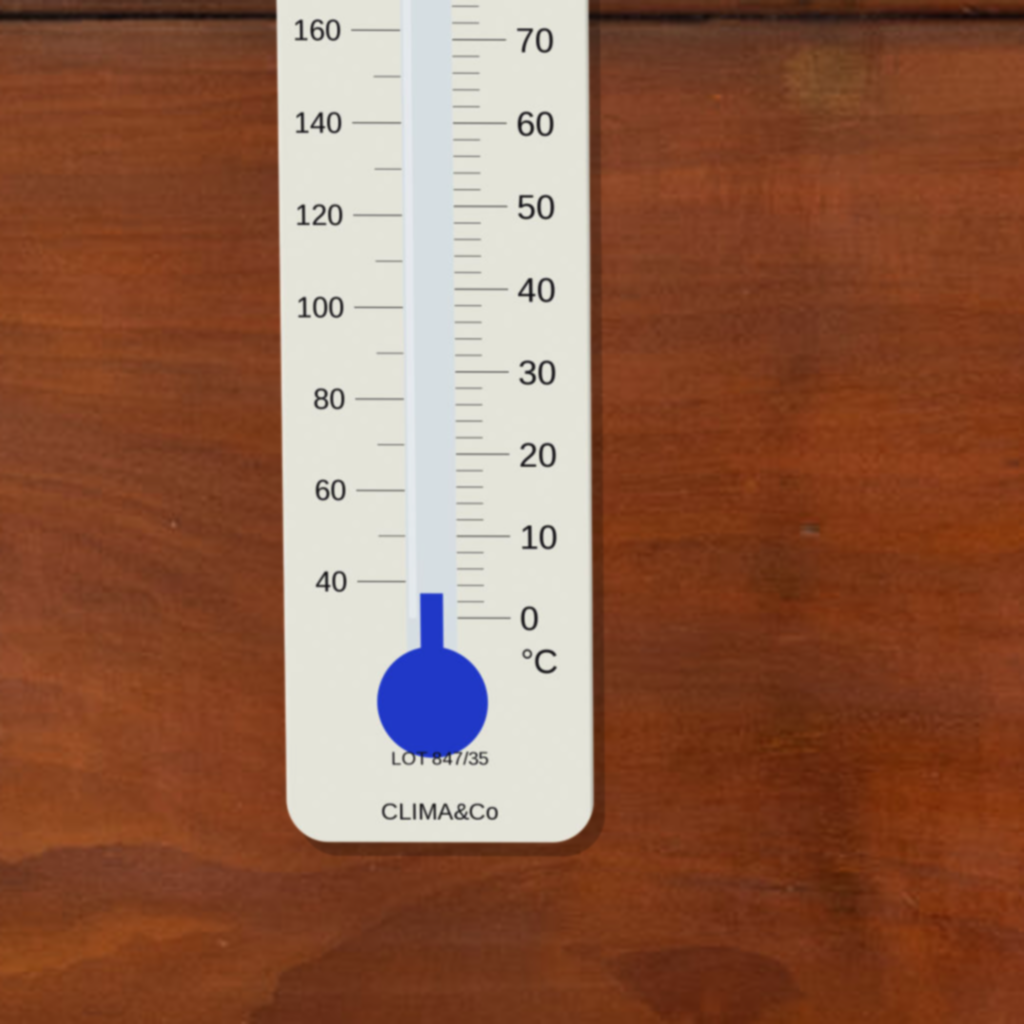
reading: °C 3
